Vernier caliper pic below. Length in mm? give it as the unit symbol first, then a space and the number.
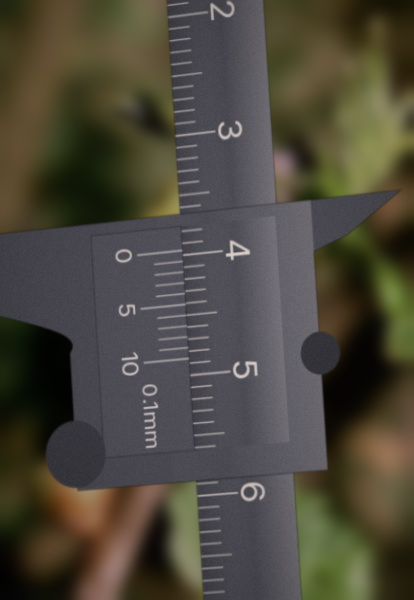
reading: mm 39.6
